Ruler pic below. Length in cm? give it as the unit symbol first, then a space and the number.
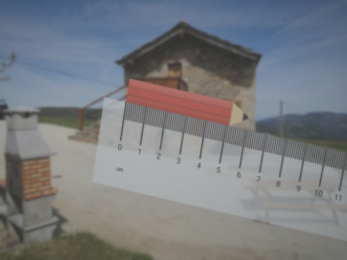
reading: cm 6
